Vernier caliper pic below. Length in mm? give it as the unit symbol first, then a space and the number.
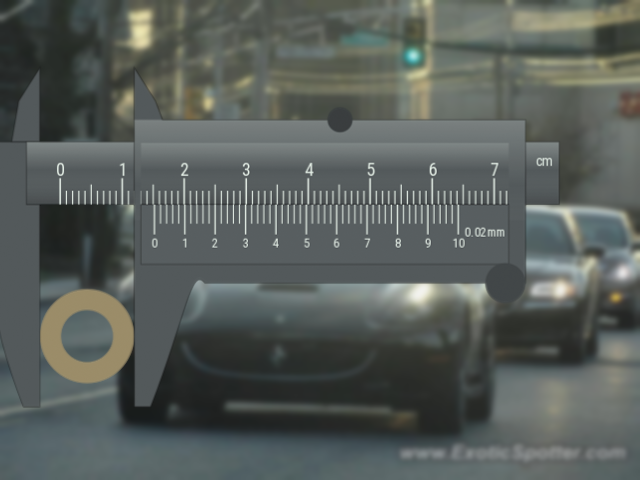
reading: mm 15.2
